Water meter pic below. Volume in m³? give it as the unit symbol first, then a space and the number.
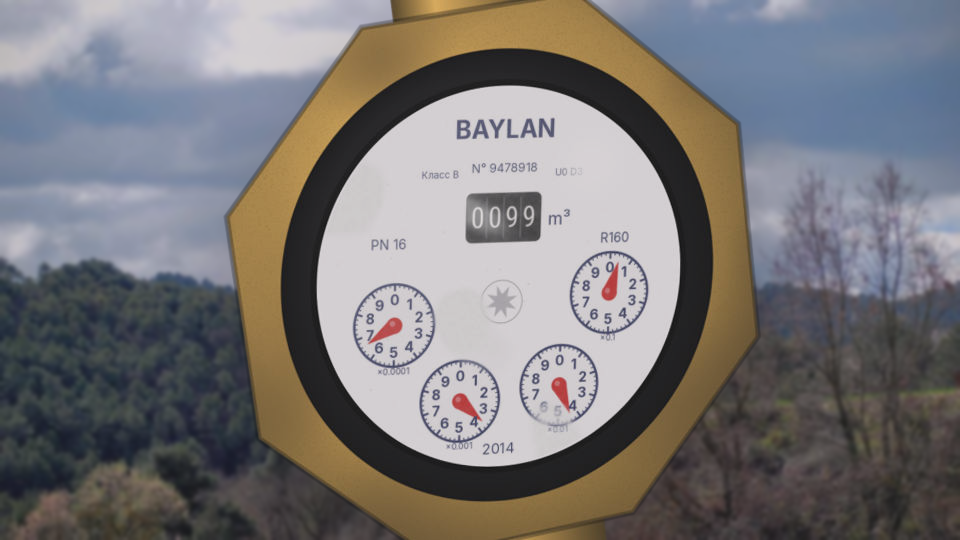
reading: m³ 99.0436
